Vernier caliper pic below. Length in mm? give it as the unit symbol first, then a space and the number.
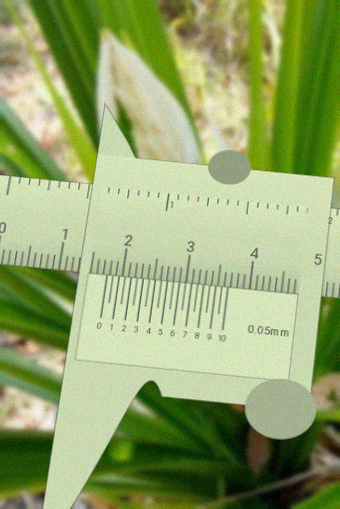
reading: mm 17.6
